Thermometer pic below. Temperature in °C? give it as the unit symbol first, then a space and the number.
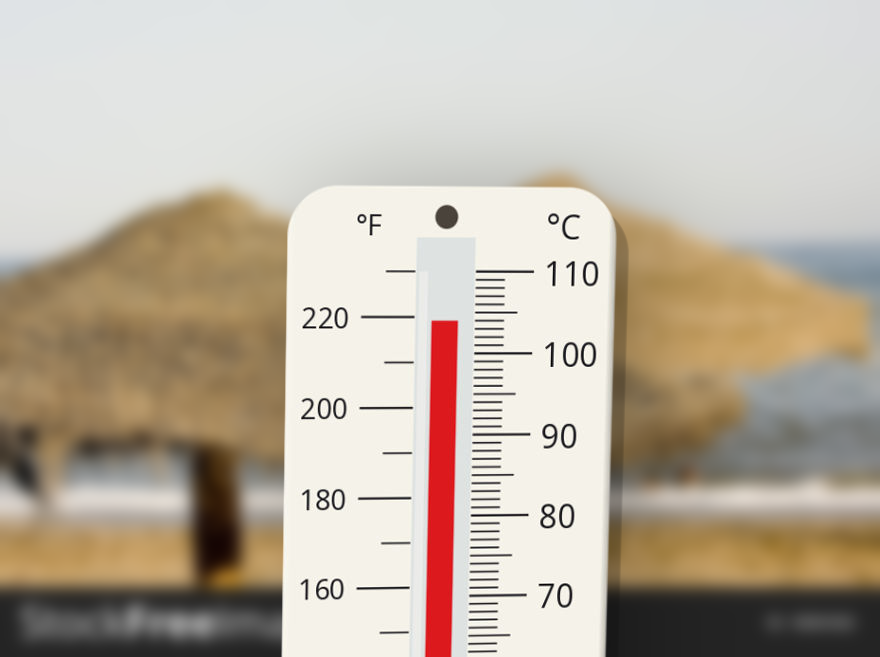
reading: °C 104
